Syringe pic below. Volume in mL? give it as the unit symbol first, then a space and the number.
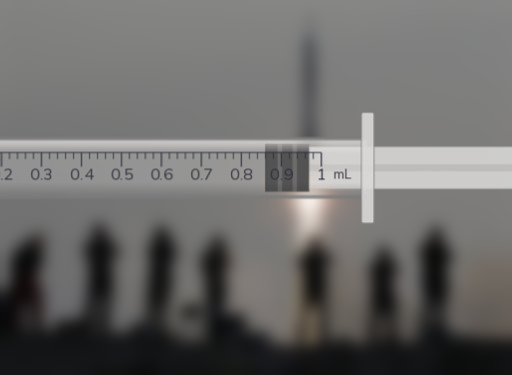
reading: mL 0.86
